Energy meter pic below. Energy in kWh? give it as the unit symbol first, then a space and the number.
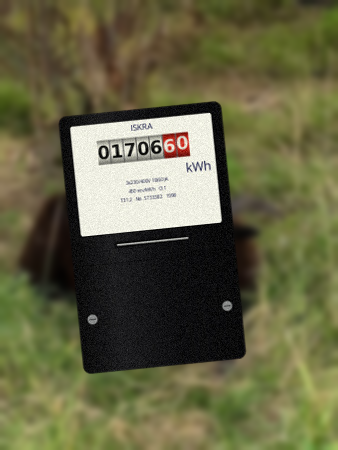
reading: kWh 1706.60
